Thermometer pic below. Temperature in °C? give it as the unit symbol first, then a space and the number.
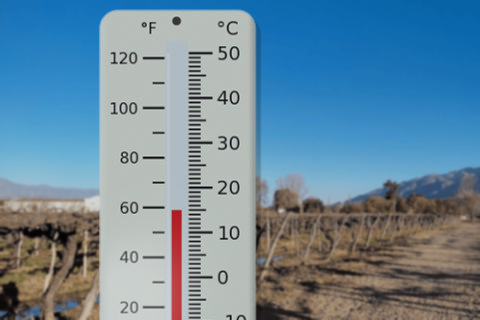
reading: °C 15
